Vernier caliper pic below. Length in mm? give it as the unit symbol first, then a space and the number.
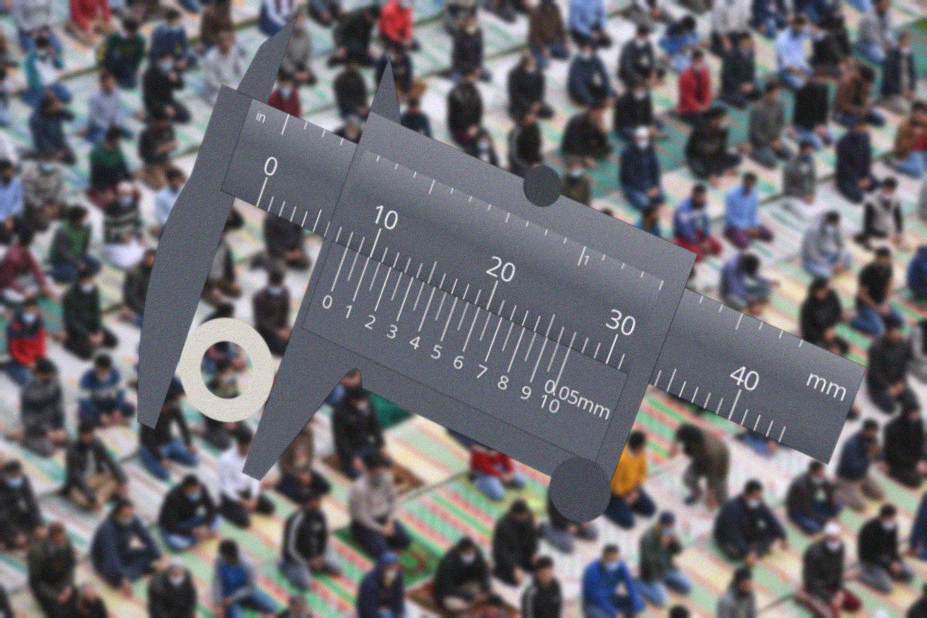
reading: mm 8.0
